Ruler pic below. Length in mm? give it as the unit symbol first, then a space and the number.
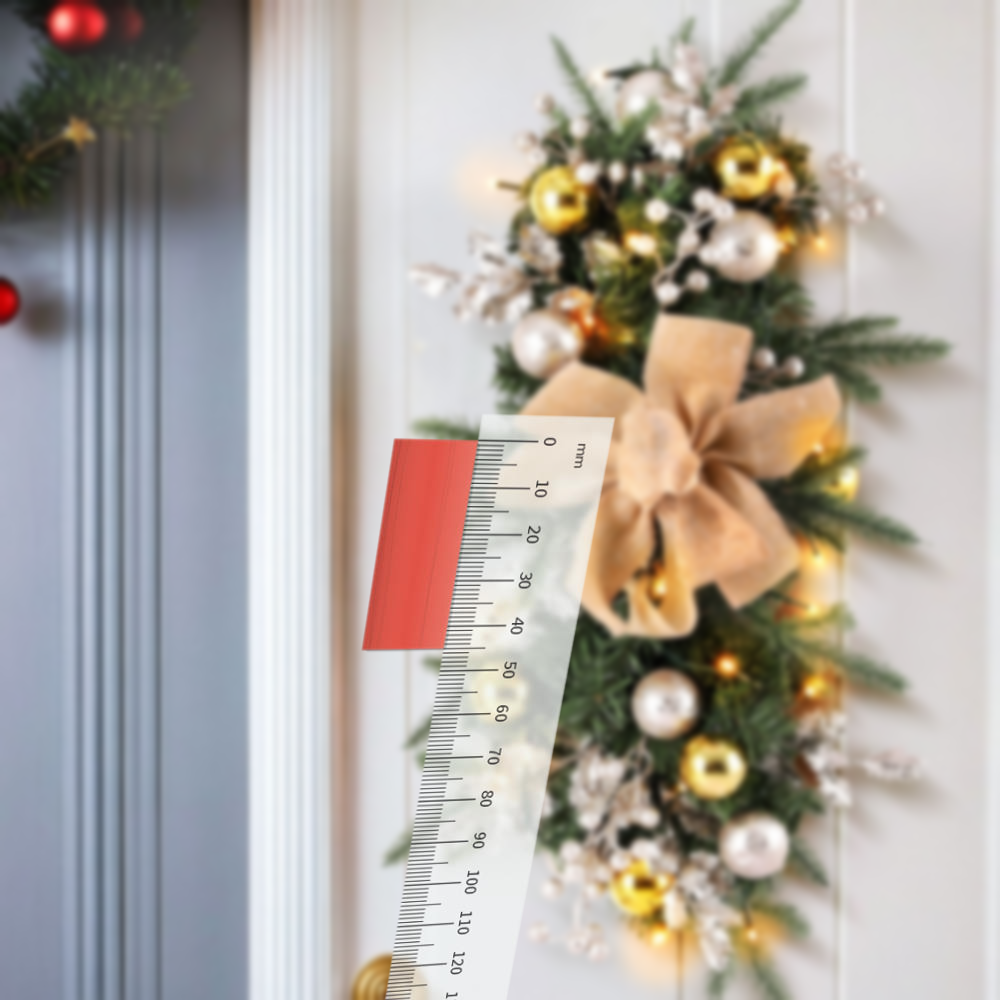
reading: mm 45
